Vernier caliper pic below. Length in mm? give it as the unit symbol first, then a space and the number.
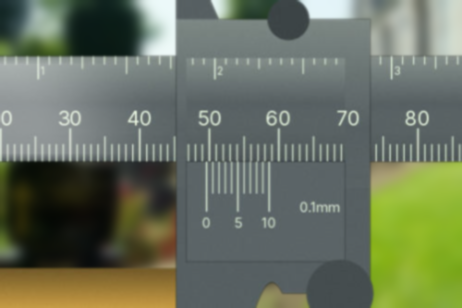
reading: mm 49.6
